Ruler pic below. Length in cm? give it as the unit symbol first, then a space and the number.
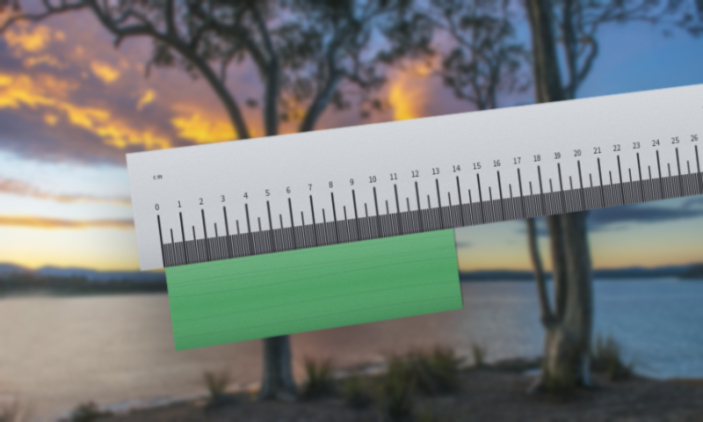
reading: cm 13.5
